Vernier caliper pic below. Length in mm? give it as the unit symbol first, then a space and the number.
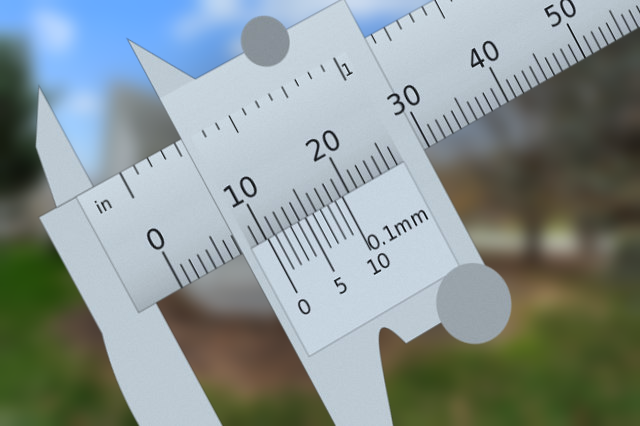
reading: mm 10.2
